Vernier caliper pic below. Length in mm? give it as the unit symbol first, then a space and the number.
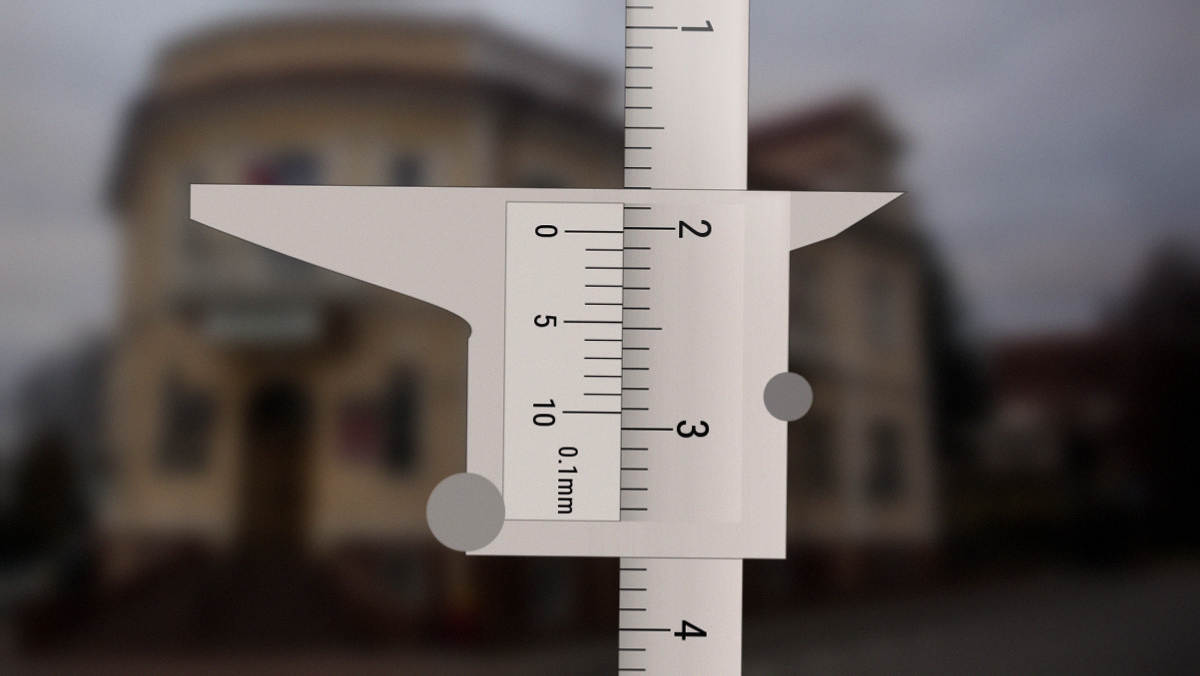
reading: mm 20.2
